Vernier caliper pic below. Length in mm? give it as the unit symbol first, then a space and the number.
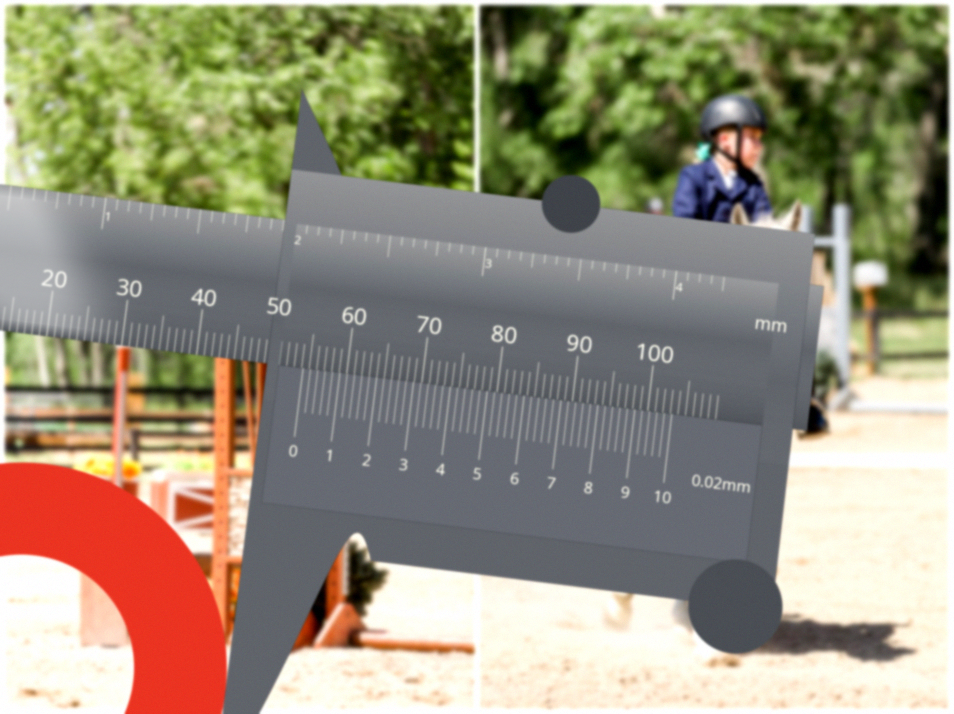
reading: mm 54.2
